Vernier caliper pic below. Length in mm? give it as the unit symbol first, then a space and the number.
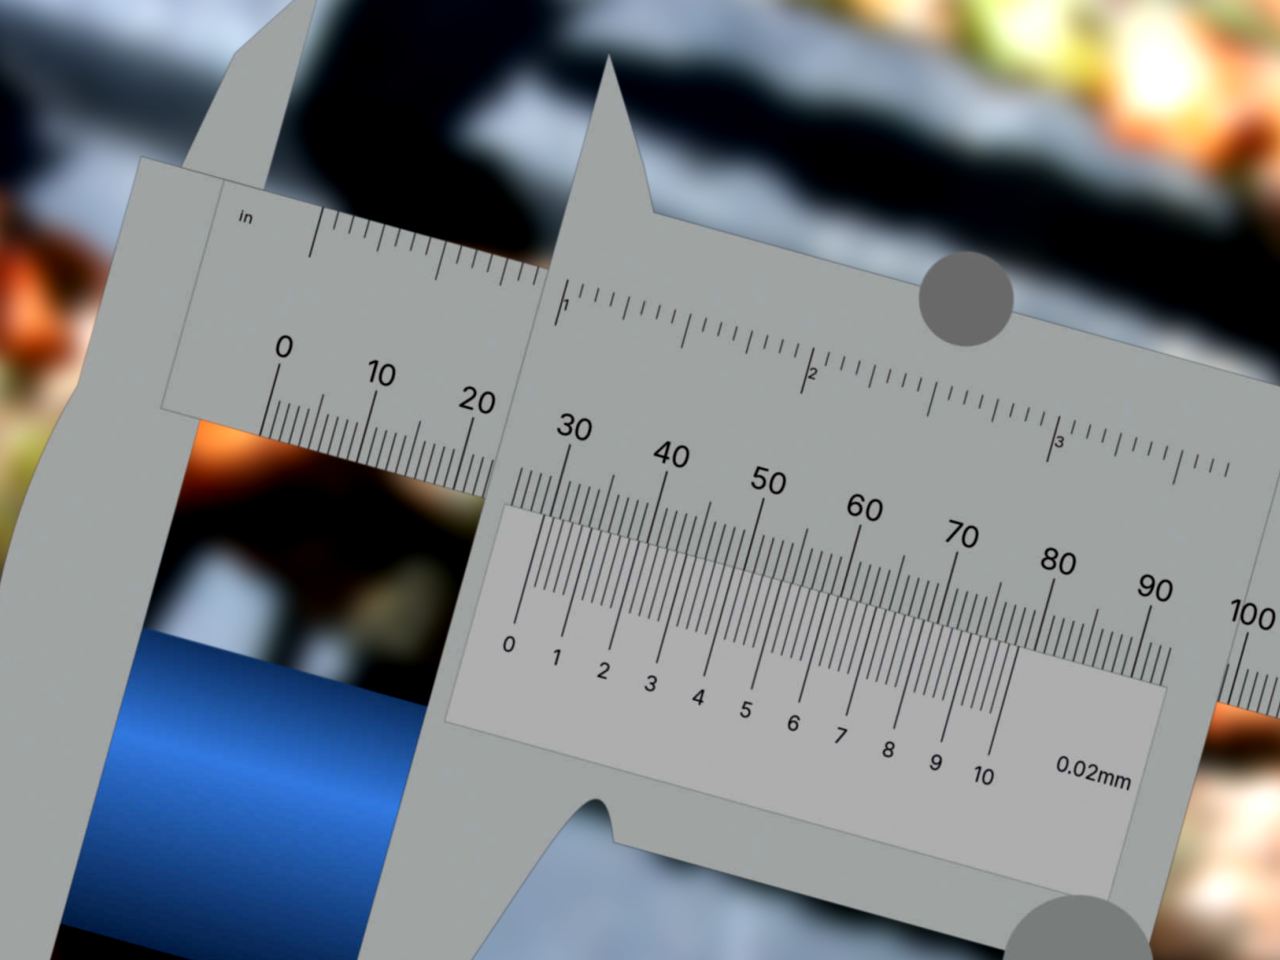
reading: mm 29.4
